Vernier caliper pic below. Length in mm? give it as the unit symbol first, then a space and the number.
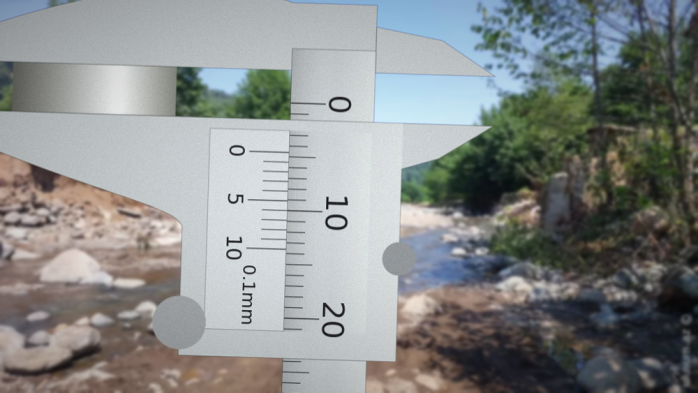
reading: mm 4.6
